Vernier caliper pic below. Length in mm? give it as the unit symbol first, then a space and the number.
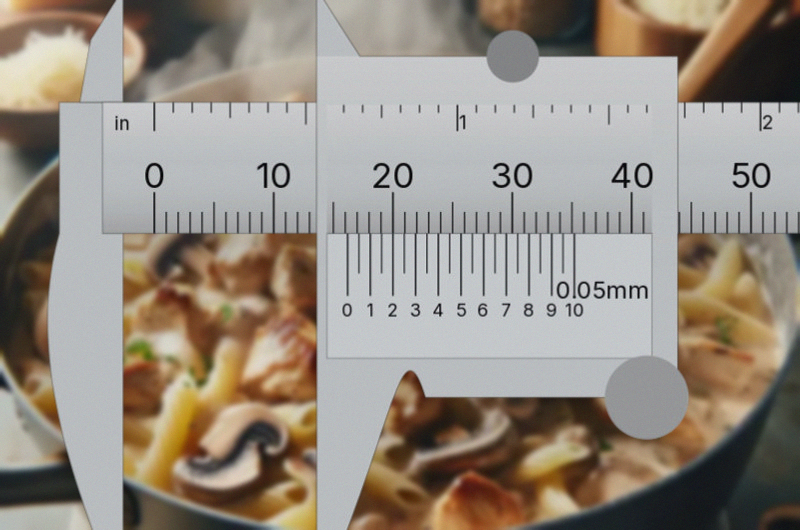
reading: mm 16.2
